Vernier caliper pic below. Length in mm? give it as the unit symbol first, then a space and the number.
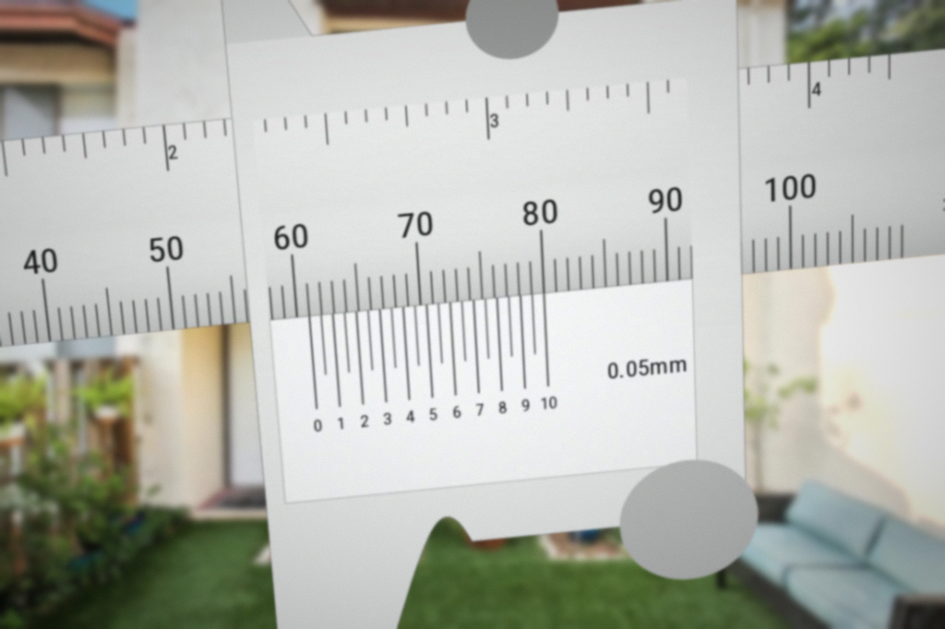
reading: mm 61.0
